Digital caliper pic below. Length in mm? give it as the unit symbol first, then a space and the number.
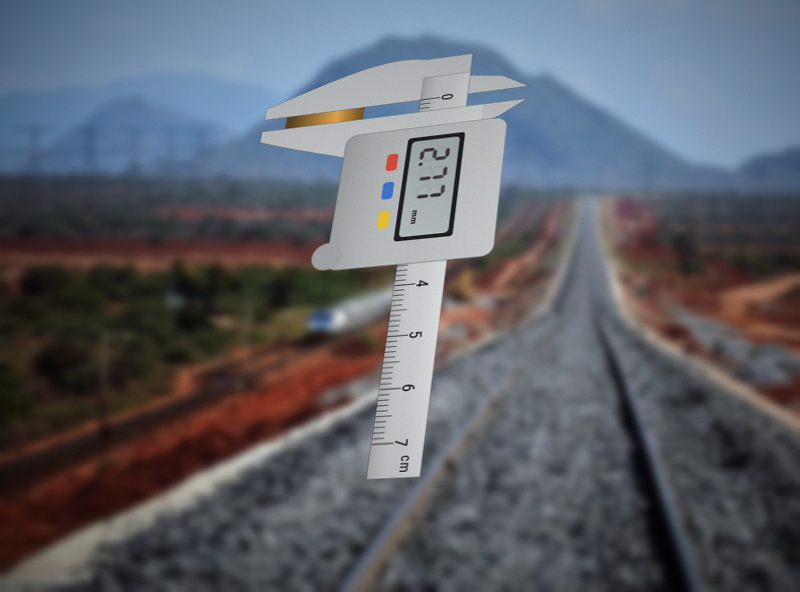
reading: mm 2.77
